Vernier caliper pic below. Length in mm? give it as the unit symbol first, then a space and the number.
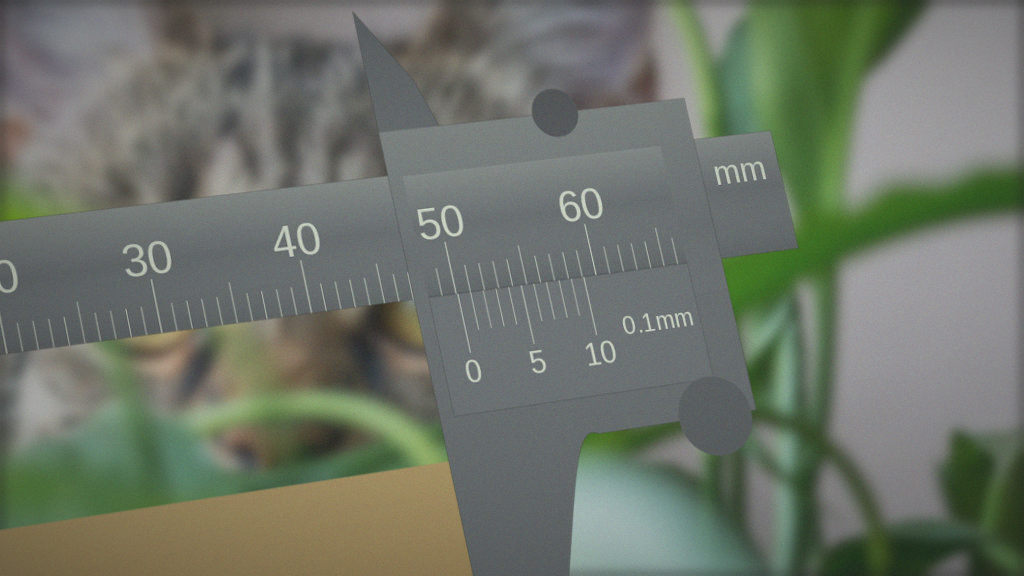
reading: mm 50.1
